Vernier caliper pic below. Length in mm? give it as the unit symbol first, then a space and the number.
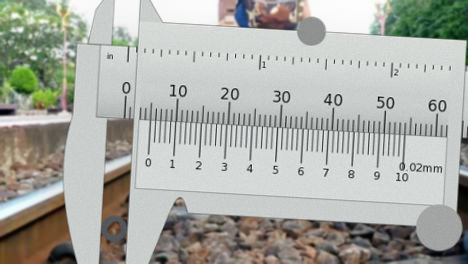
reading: mm 5.0
